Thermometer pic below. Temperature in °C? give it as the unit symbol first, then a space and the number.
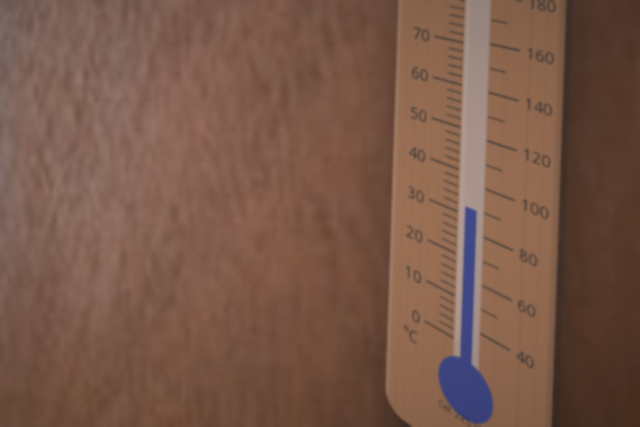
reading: °C 32
